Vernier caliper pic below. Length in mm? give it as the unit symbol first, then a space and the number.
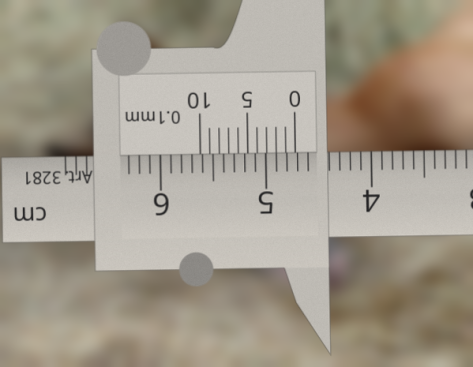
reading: mm 47.2
